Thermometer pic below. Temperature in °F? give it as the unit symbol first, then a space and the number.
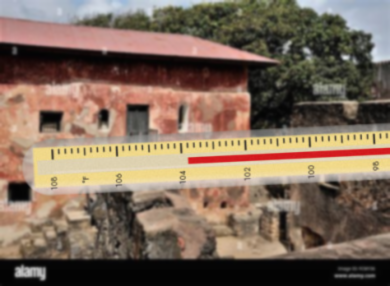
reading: °F 103.8
